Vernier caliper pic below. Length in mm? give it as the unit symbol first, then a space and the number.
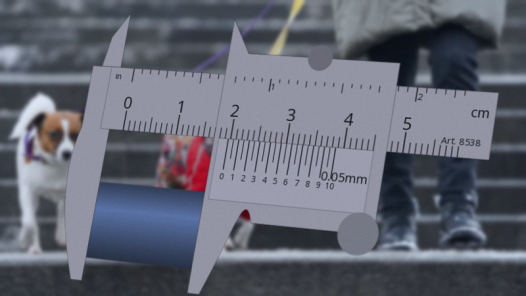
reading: mm 19.6
